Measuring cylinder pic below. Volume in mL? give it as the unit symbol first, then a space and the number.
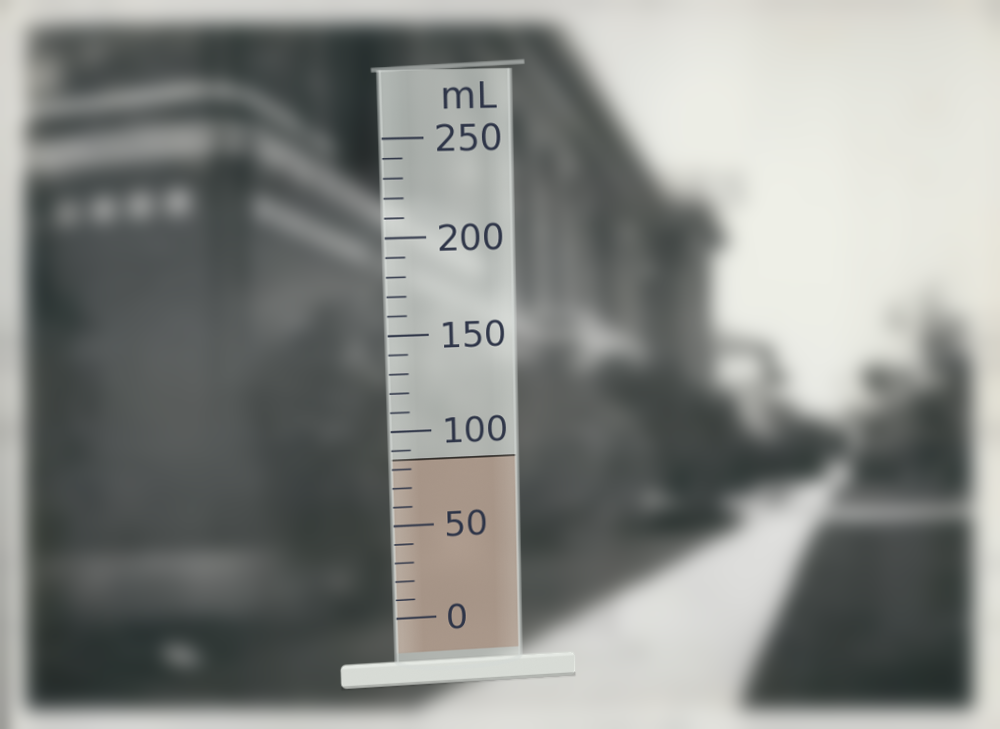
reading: mL 85
